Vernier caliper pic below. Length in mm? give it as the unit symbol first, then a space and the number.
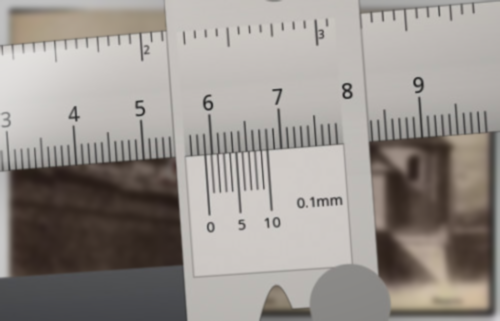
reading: mm 59.0
